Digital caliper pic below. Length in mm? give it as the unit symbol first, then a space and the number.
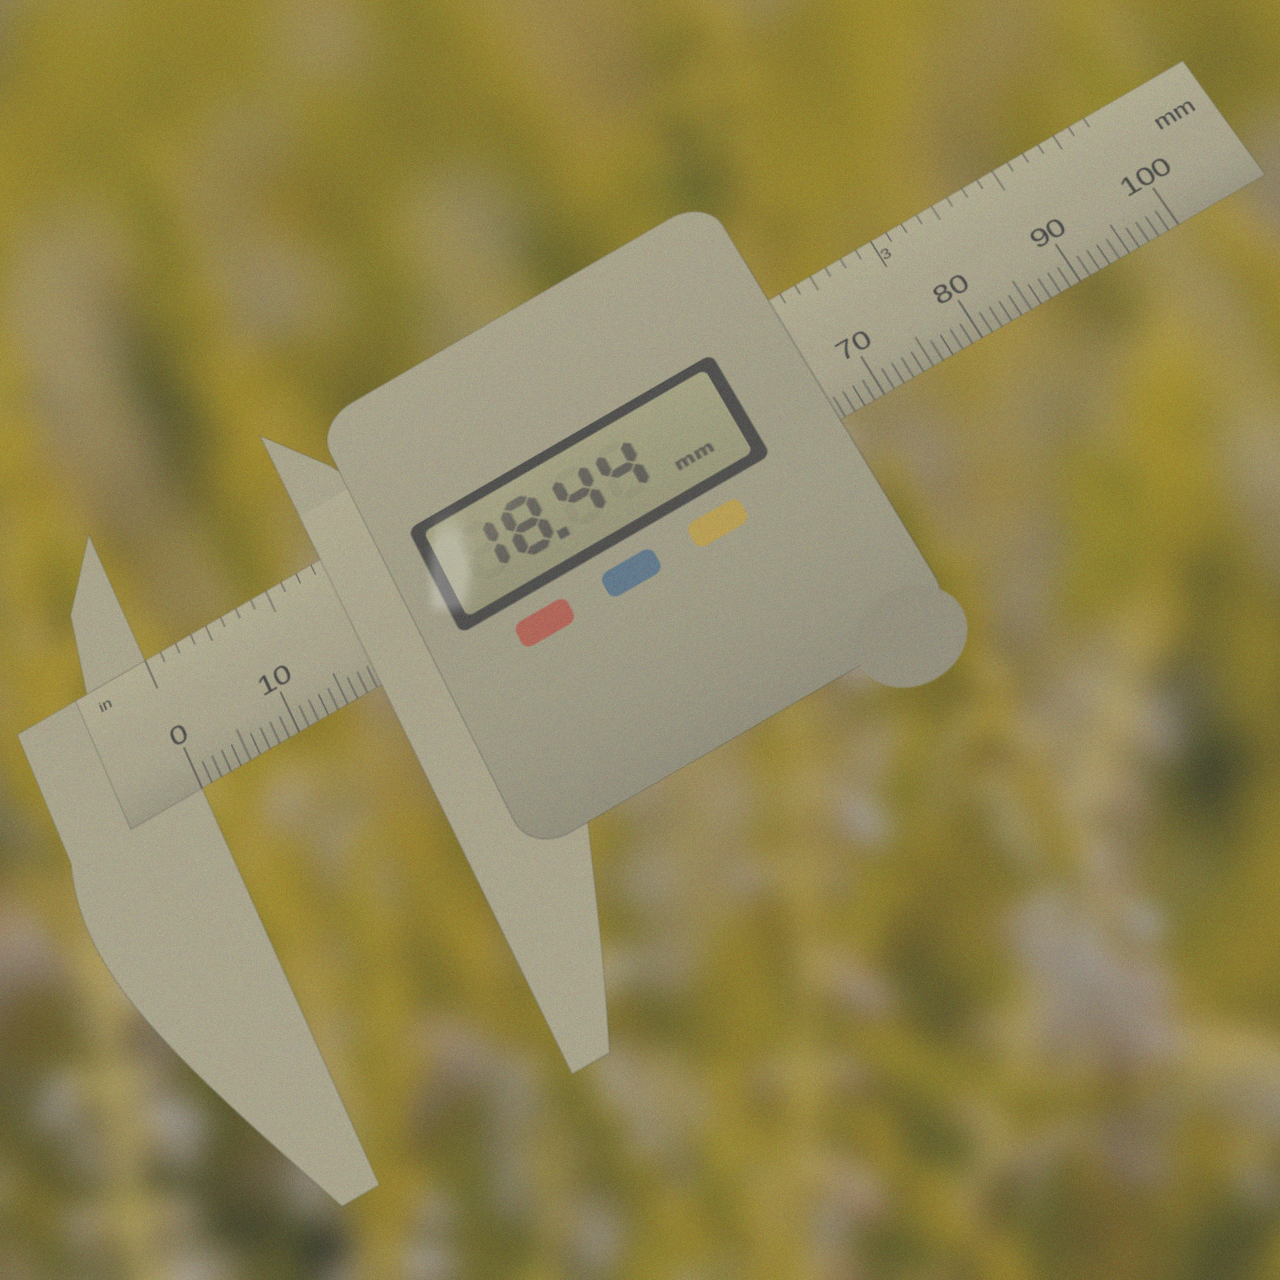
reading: mm 18.44
